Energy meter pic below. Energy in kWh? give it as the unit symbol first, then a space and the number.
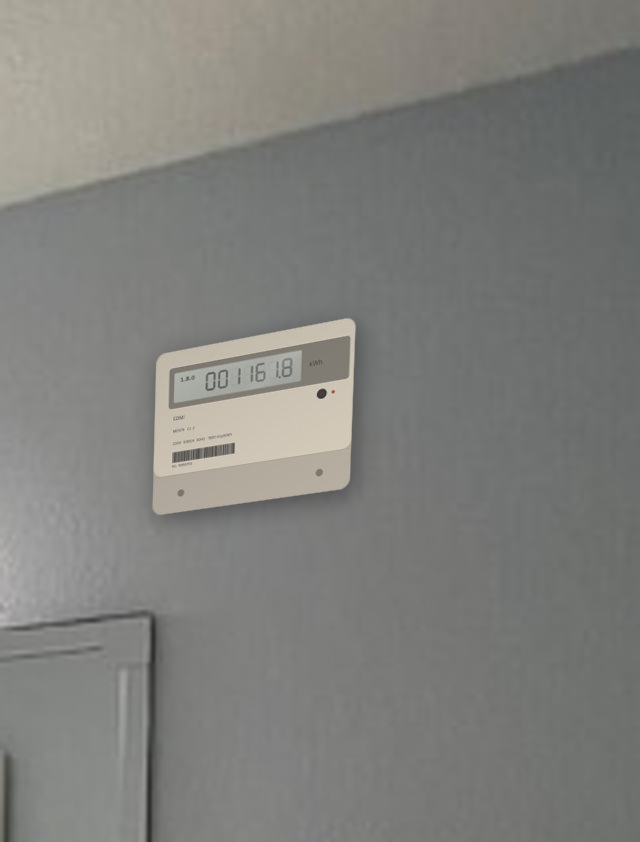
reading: kWh 1161.8
